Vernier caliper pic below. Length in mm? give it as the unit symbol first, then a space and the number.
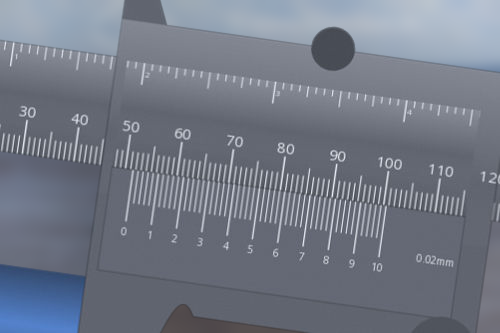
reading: mm 51.5
